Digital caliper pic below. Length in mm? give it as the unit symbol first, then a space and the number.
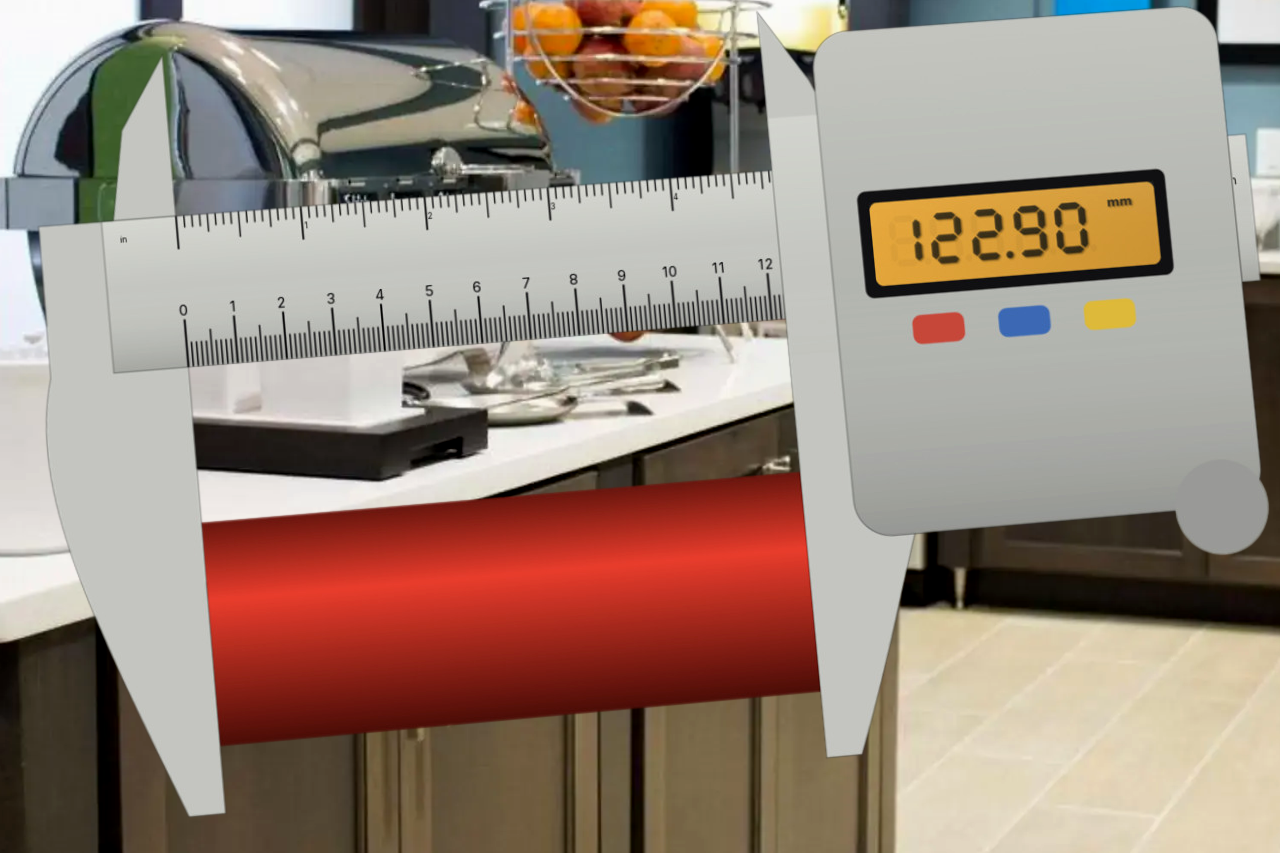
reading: mm 122.90
